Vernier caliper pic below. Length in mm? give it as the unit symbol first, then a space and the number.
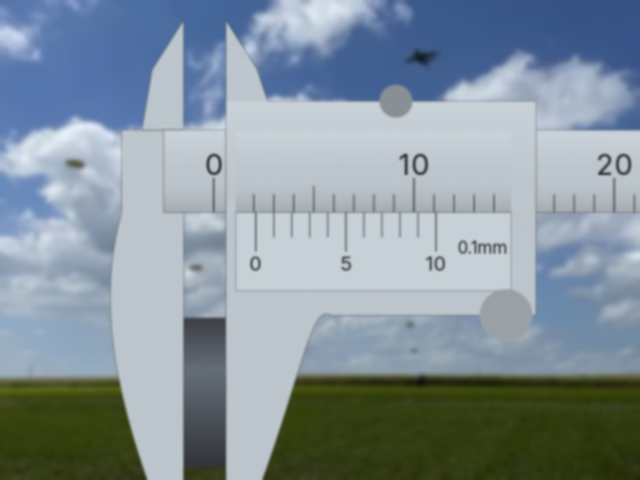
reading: mm 2.1
